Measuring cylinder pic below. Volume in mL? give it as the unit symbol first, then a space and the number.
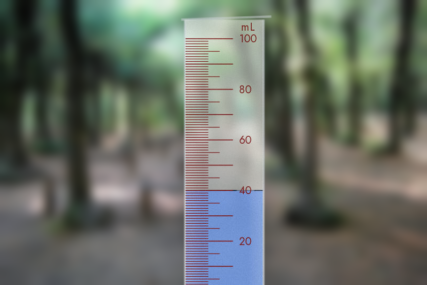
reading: mL 40
